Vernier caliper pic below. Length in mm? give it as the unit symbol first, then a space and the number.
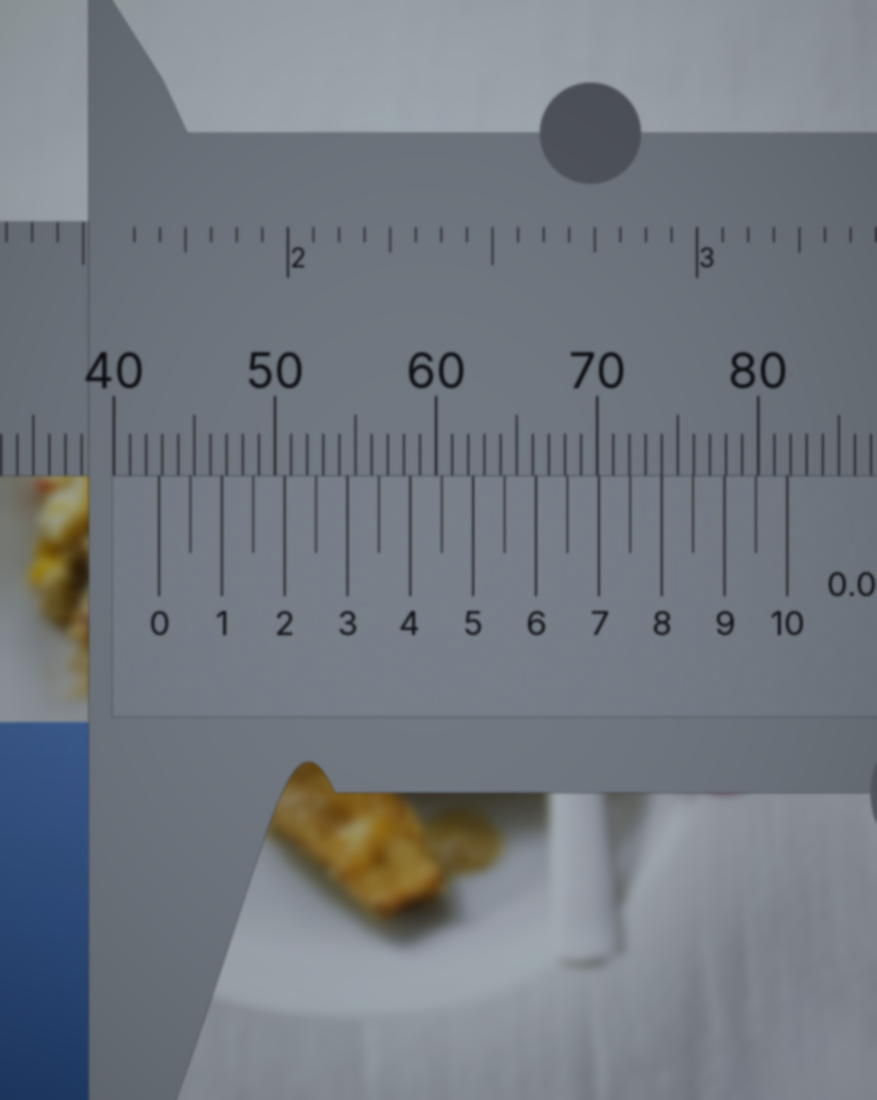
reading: mm 42.8
